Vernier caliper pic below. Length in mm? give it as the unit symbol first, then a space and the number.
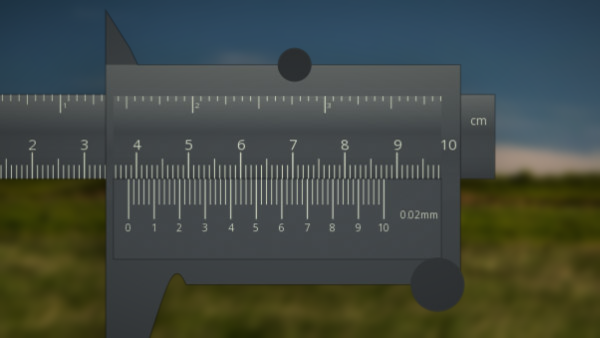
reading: mm 38.5
